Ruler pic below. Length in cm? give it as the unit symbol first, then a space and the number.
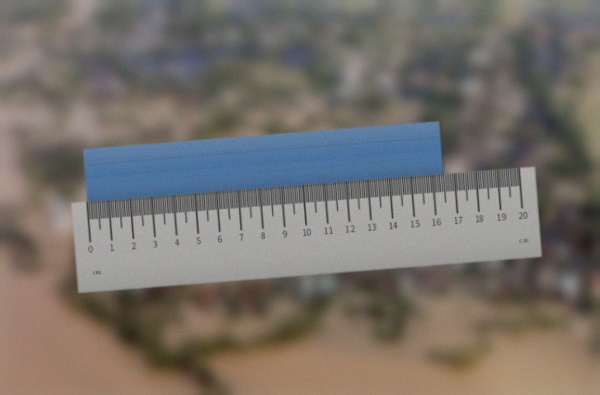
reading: cm 16.5
